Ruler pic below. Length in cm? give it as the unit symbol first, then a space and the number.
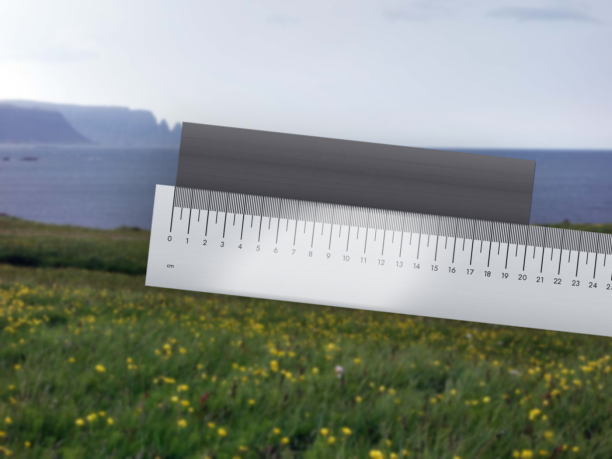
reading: cm 20
